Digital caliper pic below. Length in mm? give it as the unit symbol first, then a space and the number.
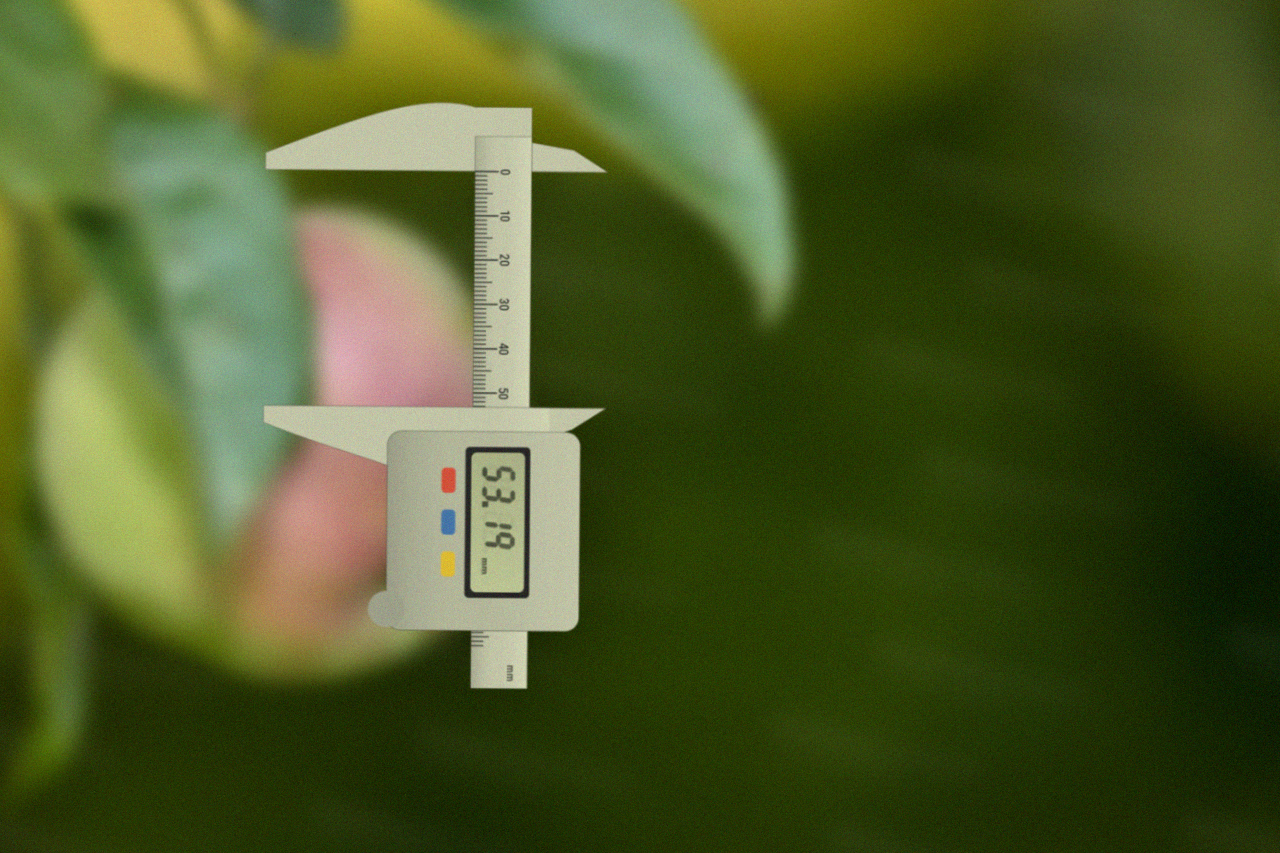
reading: mm 53.19
